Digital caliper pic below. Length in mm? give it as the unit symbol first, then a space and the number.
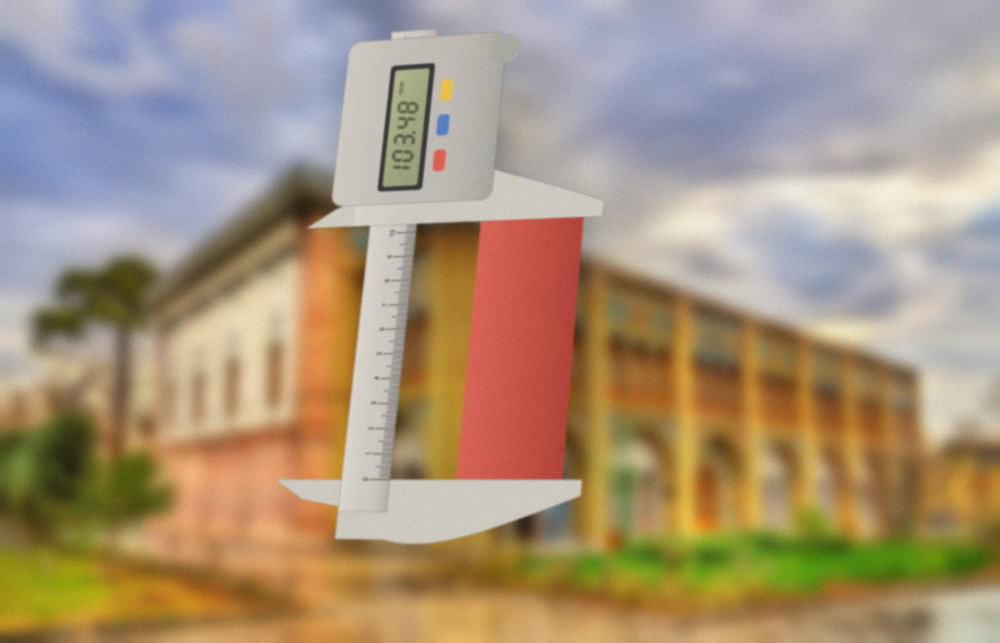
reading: mm 103.48
